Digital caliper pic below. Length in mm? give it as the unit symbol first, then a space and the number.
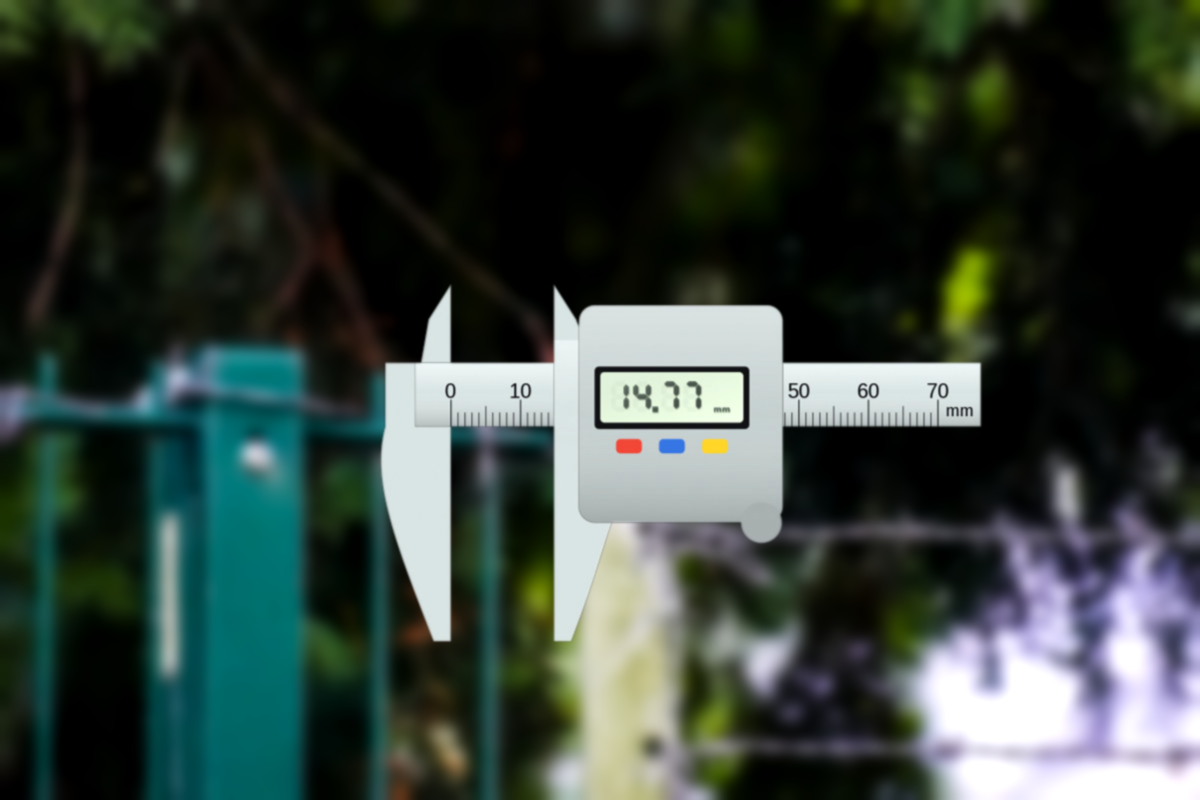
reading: mm 14.77
